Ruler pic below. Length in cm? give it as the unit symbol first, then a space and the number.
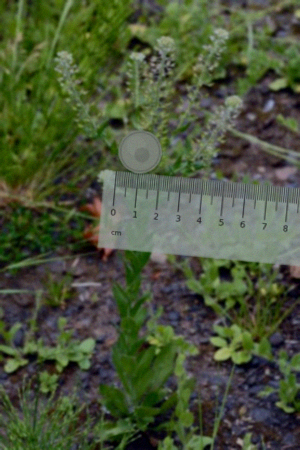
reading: cm 2
